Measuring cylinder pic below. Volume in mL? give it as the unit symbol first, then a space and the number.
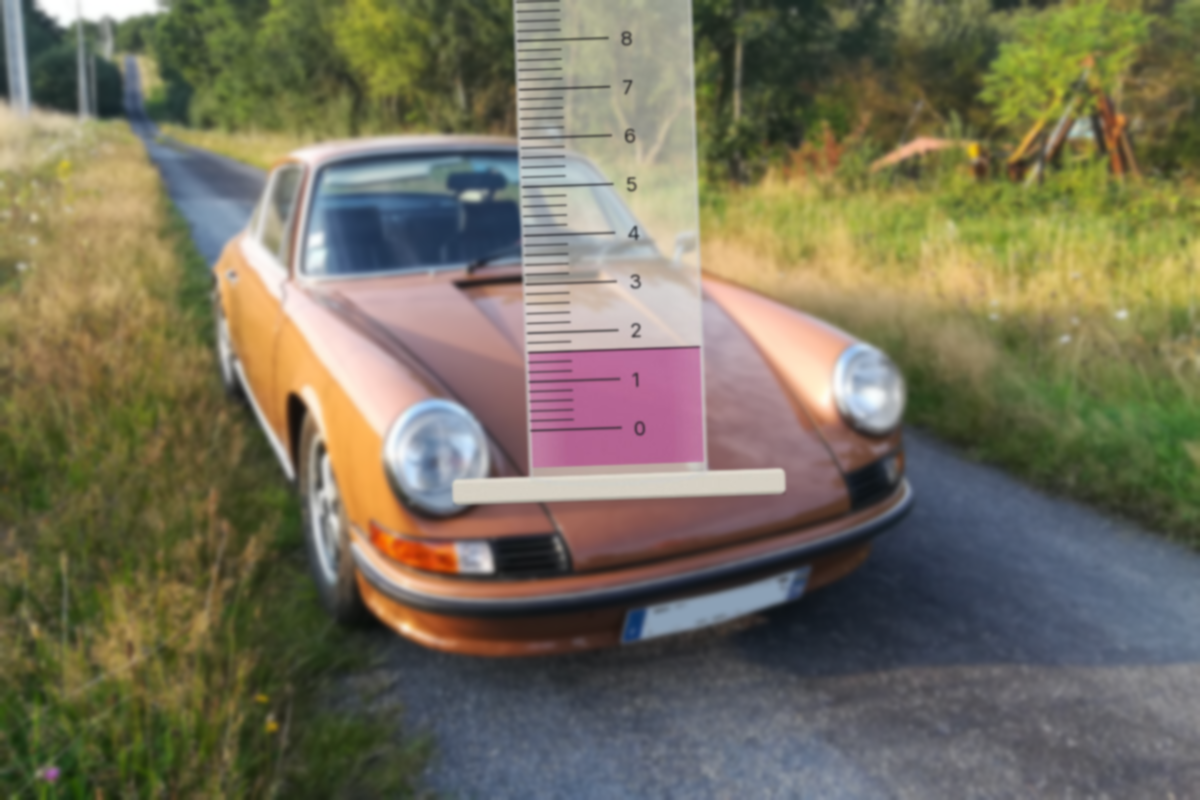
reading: mL 1.6
